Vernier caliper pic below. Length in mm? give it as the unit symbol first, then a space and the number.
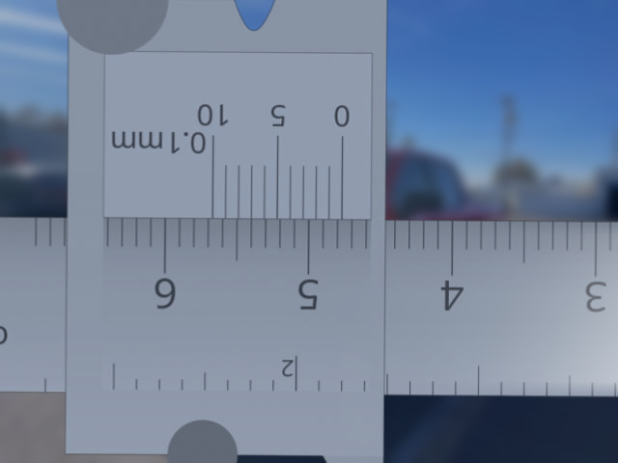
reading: mm 47.7
